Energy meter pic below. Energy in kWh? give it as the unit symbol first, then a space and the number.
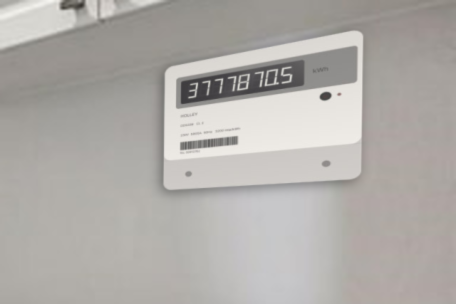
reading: kWh 3777870.5
